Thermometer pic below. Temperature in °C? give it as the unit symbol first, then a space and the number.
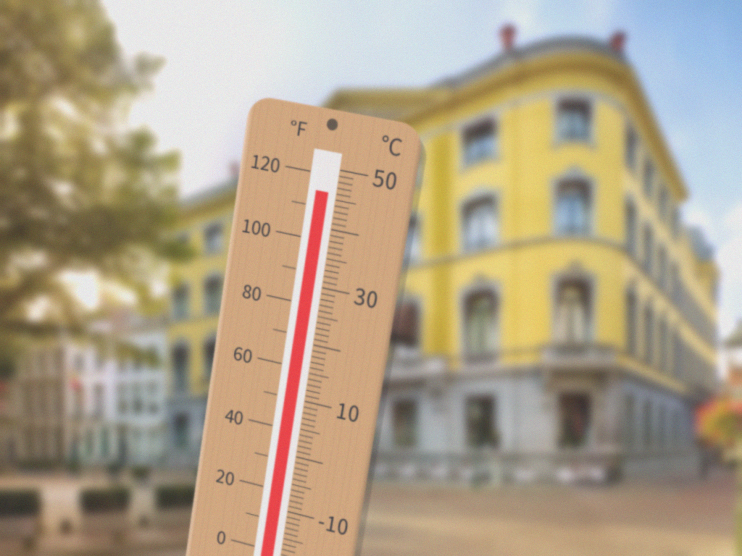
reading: °C 46
